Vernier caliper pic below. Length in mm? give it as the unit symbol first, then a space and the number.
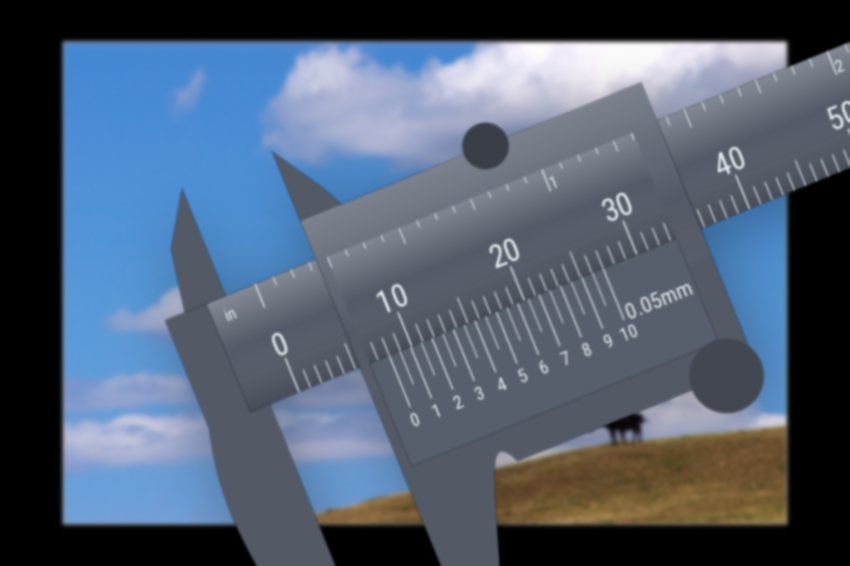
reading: mm 8.0
